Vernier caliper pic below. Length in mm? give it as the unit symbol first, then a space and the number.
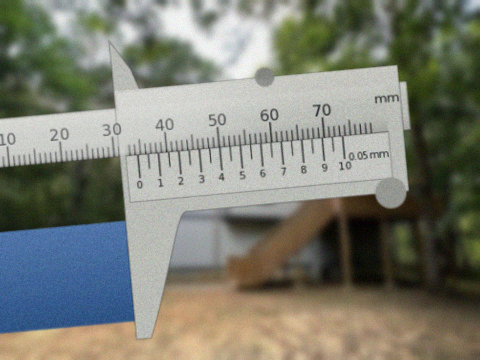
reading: mm 34.5
